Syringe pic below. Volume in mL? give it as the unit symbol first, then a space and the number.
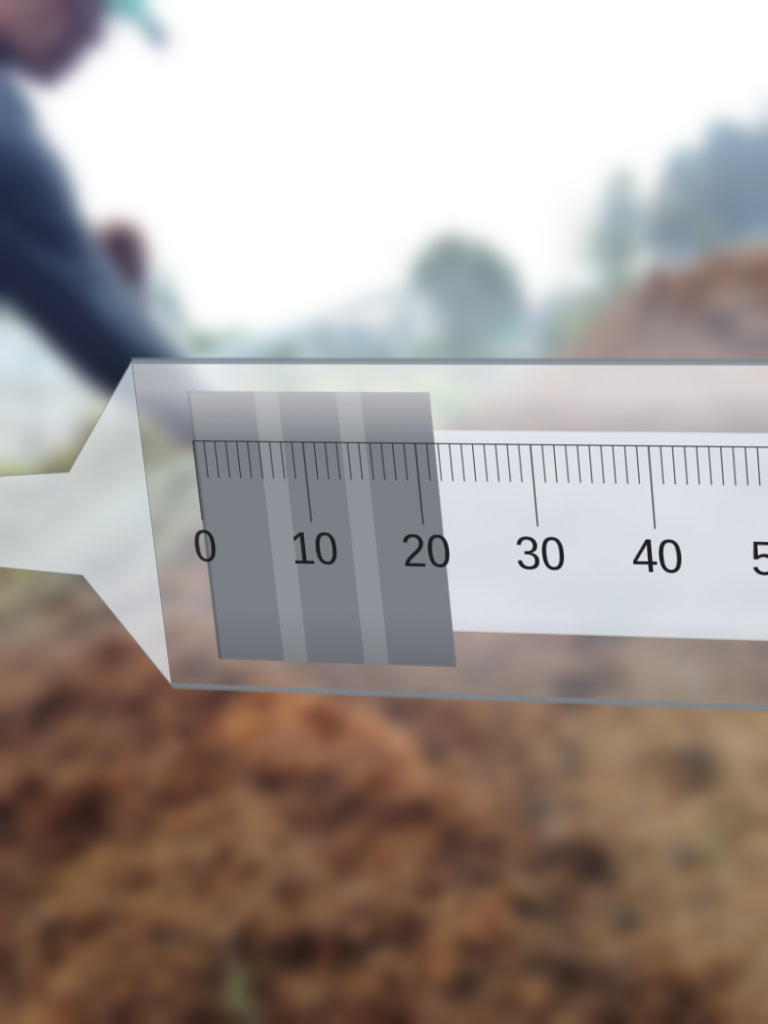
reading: mL 0
